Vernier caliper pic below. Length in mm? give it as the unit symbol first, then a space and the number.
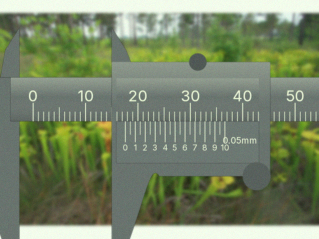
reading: mm 17.6
